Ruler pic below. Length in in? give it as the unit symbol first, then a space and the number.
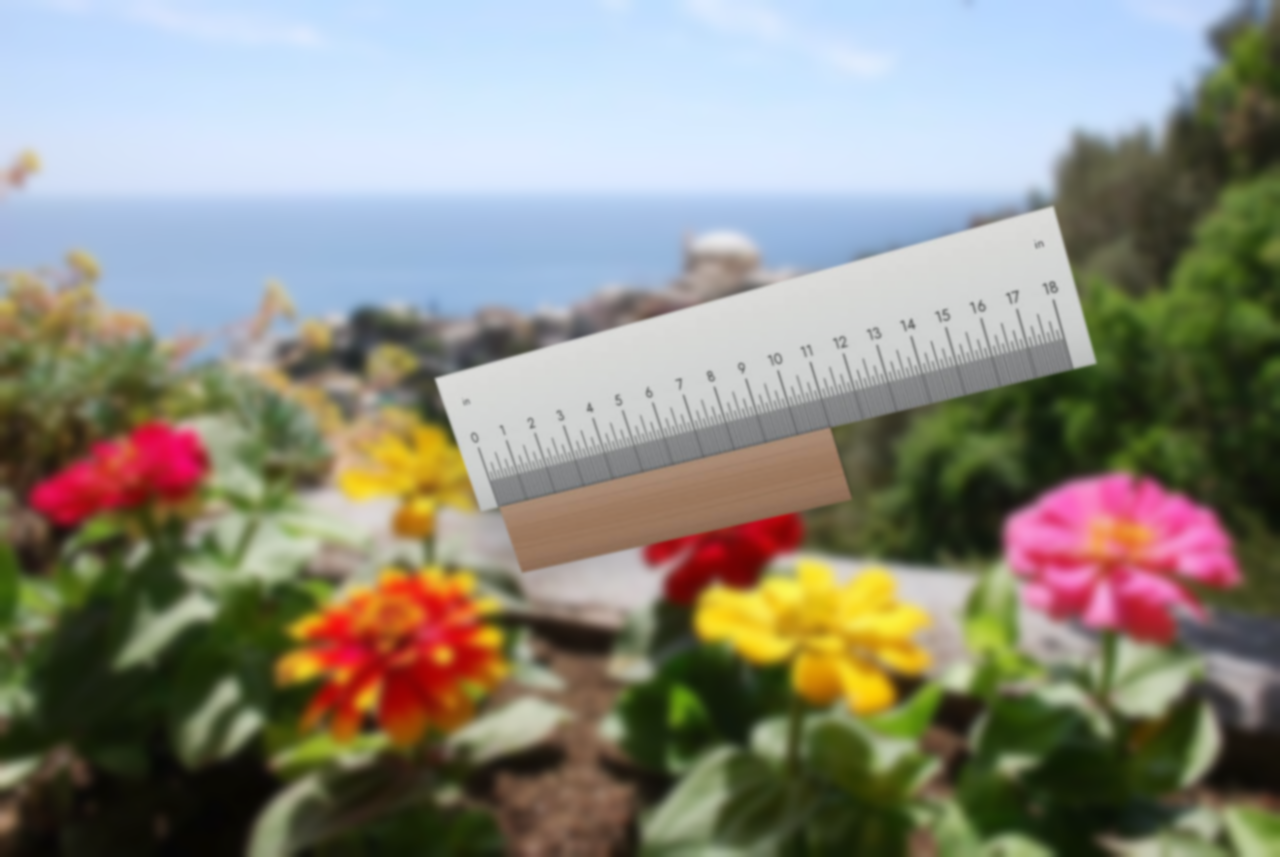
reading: in 11
